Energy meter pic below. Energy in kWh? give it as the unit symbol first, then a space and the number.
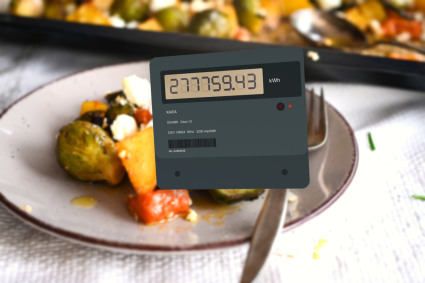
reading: kWh 277759.43
